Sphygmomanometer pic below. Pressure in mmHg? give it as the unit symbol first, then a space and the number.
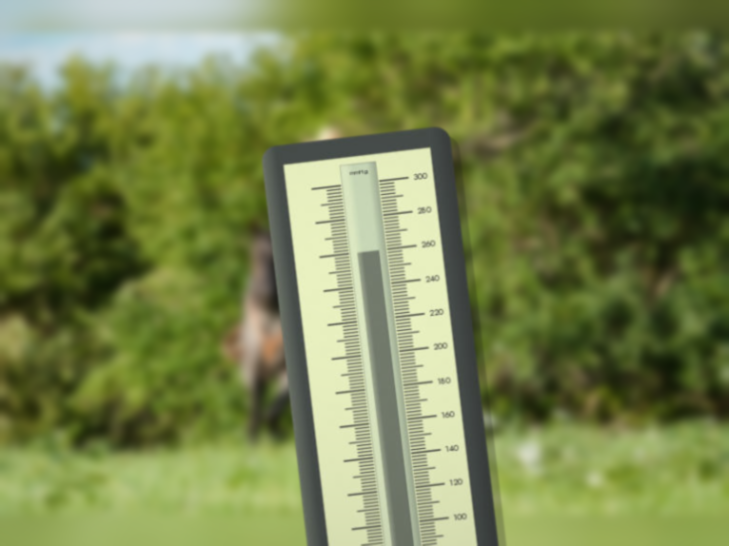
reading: mmHg 260
